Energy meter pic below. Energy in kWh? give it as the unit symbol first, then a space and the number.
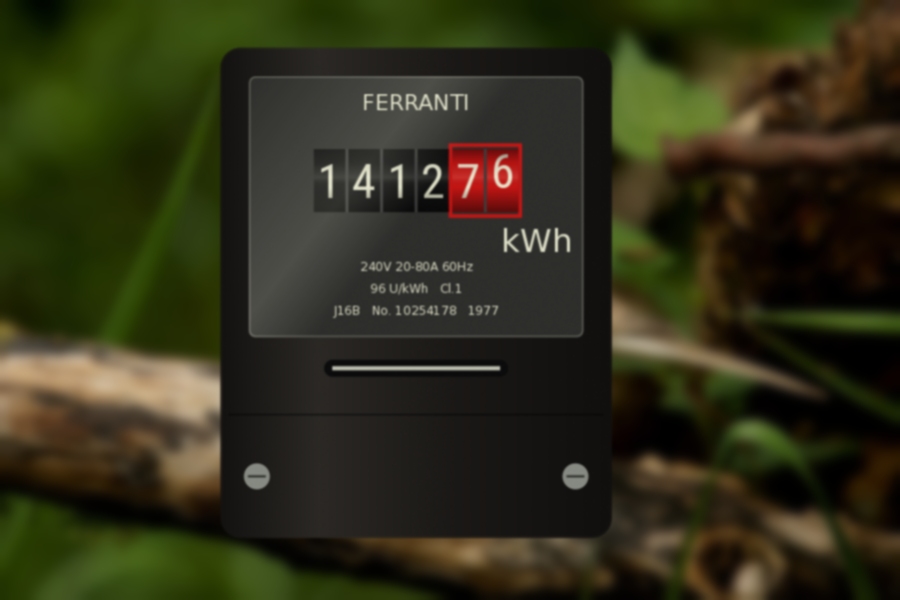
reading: kWh 1412.76
